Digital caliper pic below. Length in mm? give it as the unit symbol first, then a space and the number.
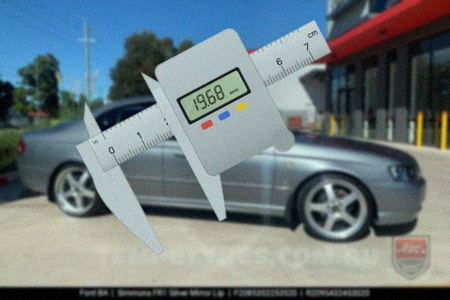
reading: mm 19.68
